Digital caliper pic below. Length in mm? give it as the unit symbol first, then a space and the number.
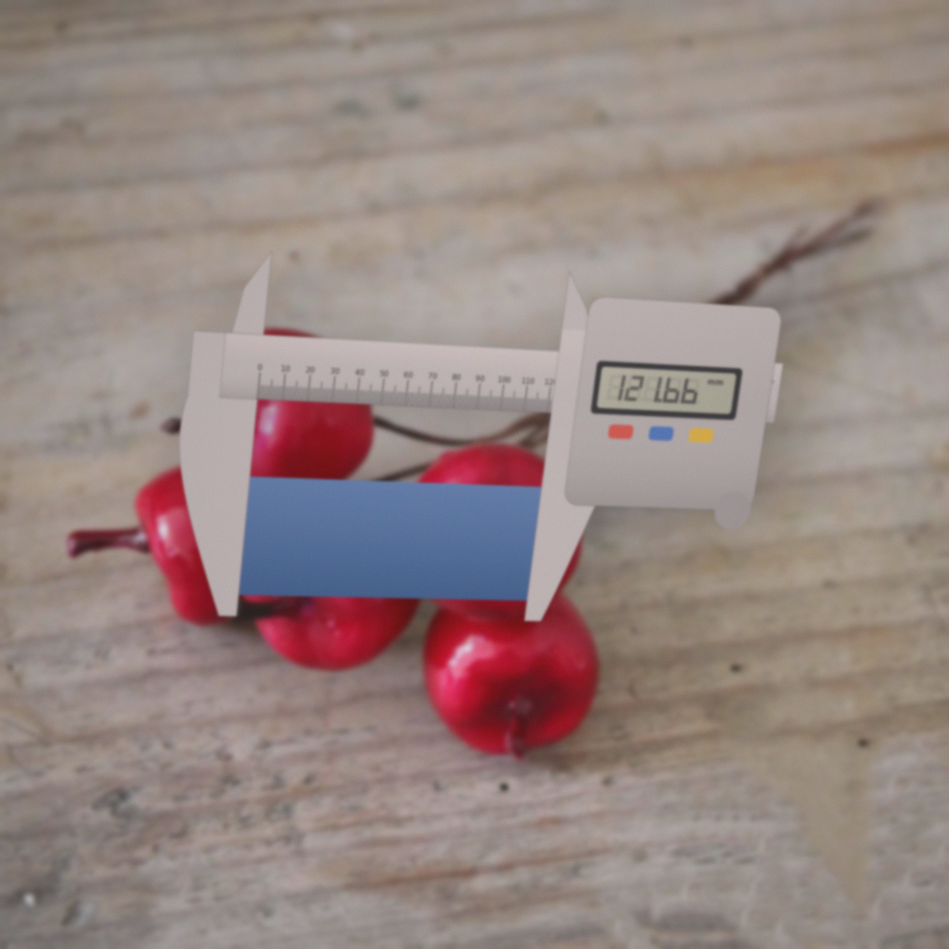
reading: mm 121.66
